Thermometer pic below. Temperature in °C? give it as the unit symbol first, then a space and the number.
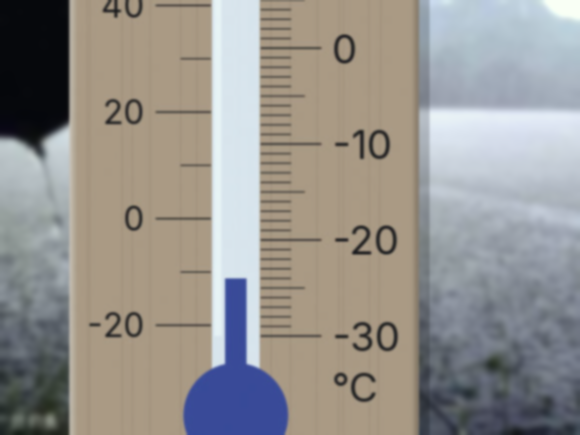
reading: °C -24
